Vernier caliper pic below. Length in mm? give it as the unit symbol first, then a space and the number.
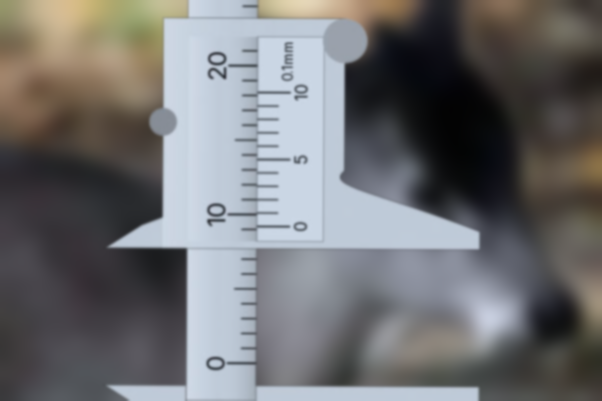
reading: mm 9.2
